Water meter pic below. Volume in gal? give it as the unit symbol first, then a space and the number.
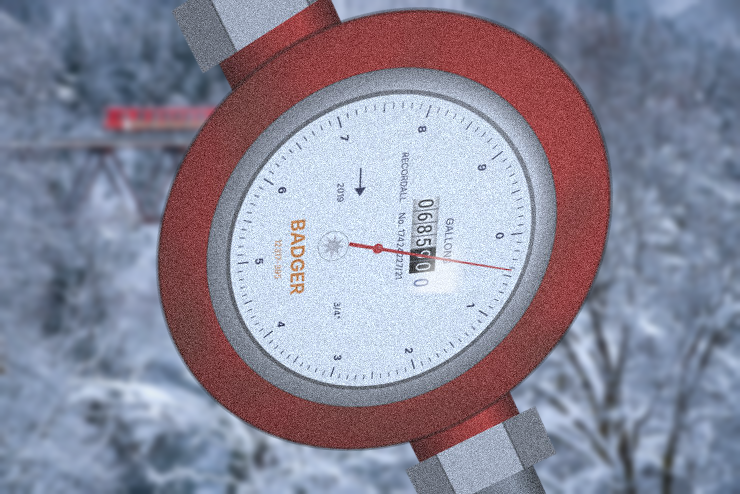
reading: gal 685900.4
